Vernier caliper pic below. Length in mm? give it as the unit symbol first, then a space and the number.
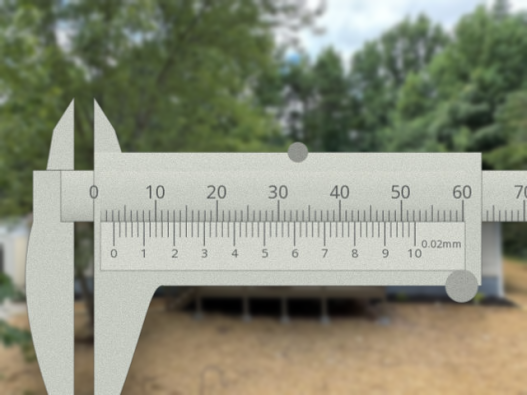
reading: mm 3.2
